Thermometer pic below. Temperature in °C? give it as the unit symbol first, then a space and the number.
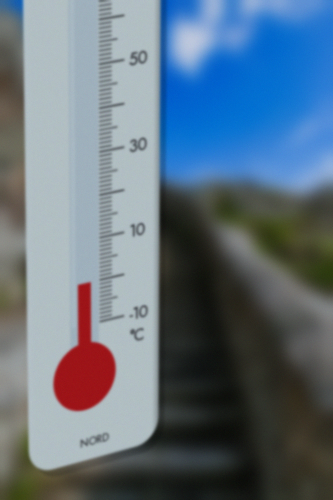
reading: °C 0
